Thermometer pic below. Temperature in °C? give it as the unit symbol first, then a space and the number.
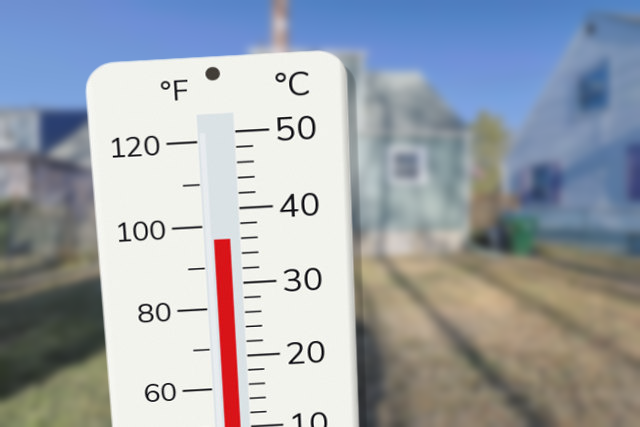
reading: °C 36
